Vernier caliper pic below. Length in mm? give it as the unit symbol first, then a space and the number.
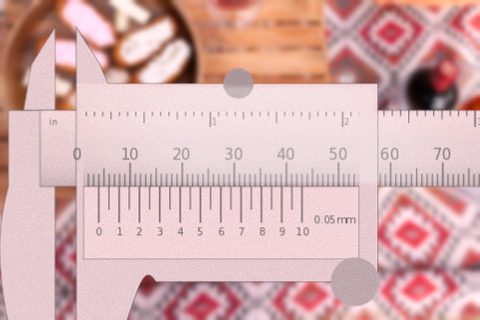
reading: mm 4.0
